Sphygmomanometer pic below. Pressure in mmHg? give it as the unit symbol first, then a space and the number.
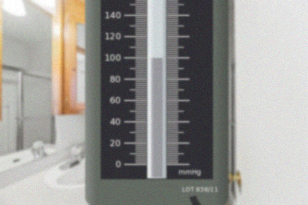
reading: mmHg 100
